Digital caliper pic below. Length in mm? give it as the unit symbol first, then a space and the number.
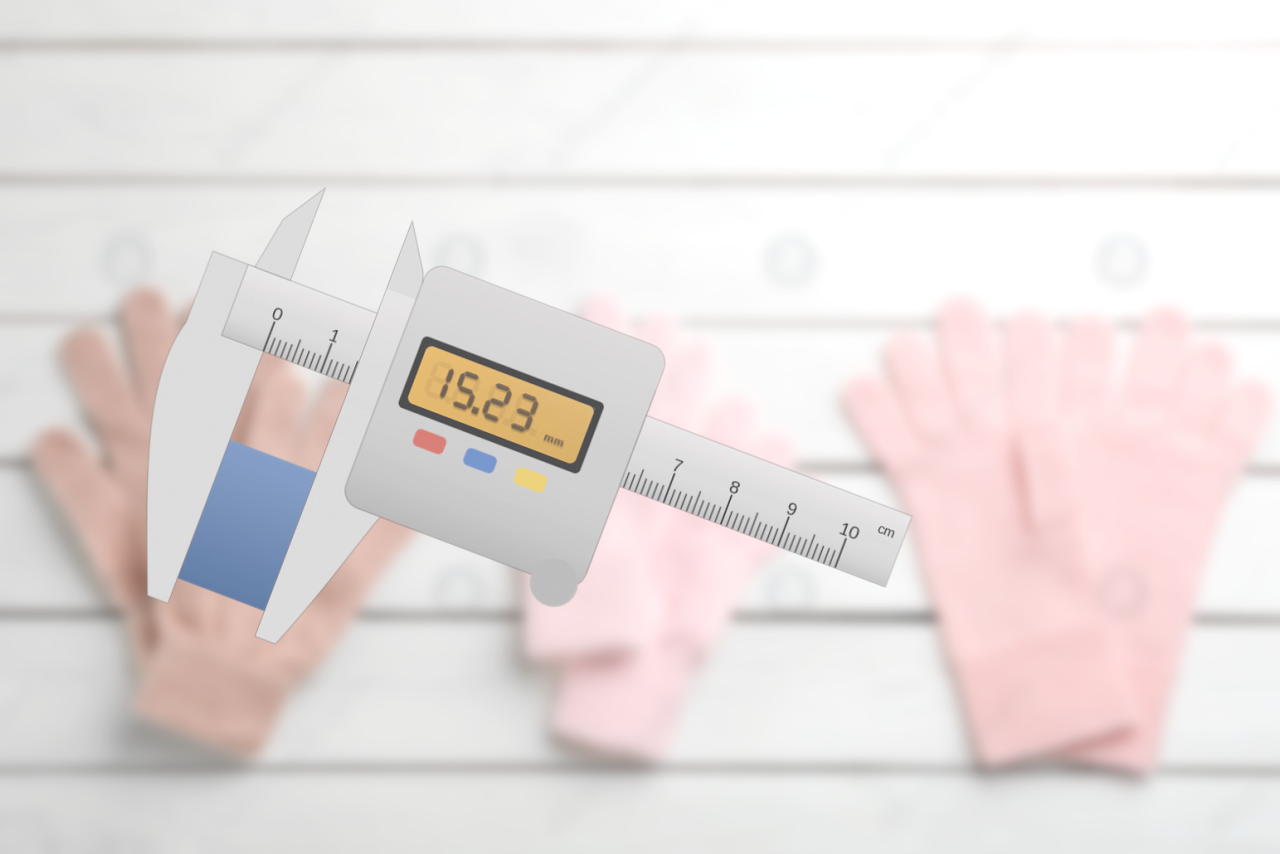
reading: mm 15.23
